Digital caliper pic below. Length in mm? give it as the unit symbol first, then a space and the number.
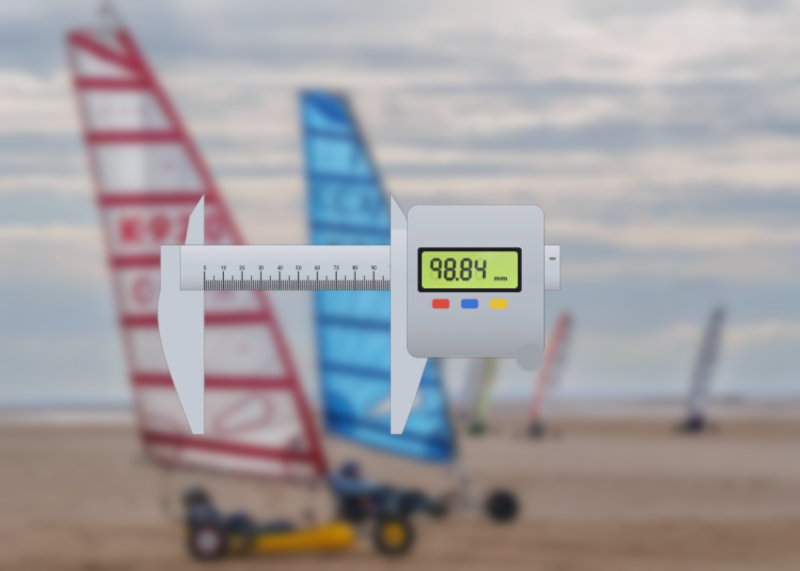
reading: mm 98.84
